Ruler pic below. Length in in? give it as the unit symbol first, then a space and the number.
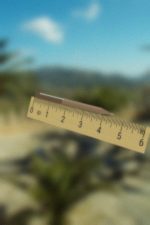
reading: in 4.5
